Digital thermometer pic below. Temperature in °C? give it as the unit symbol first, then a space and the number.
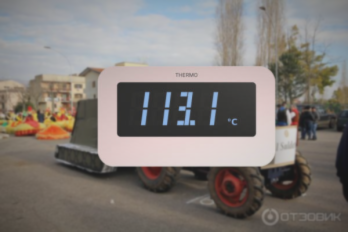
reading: °C 113.1
